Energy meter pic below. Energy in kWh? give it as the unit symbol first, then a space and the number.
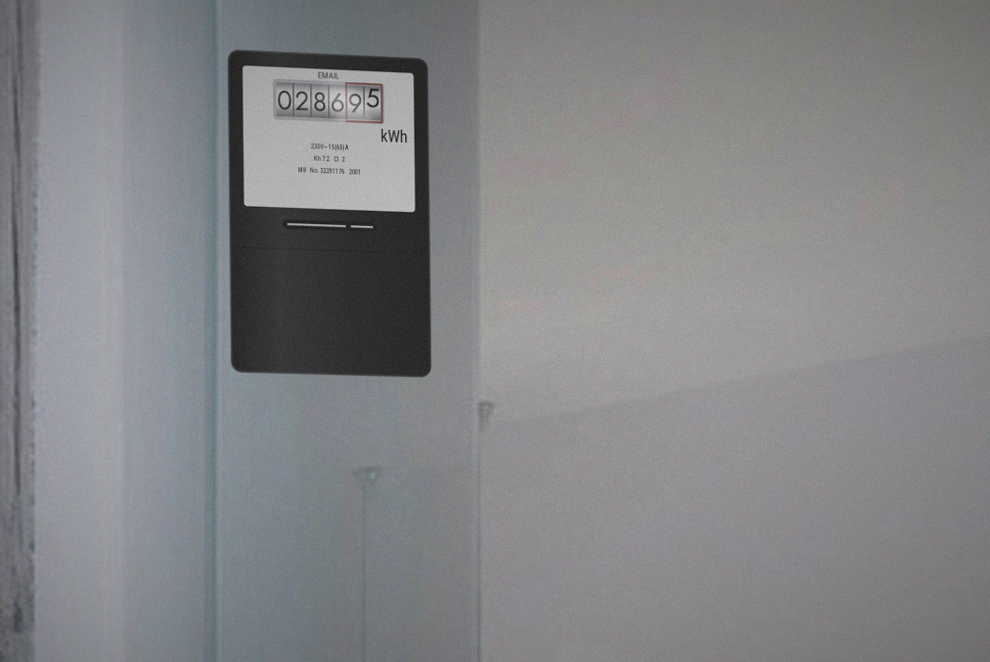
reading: kWh 286.95
